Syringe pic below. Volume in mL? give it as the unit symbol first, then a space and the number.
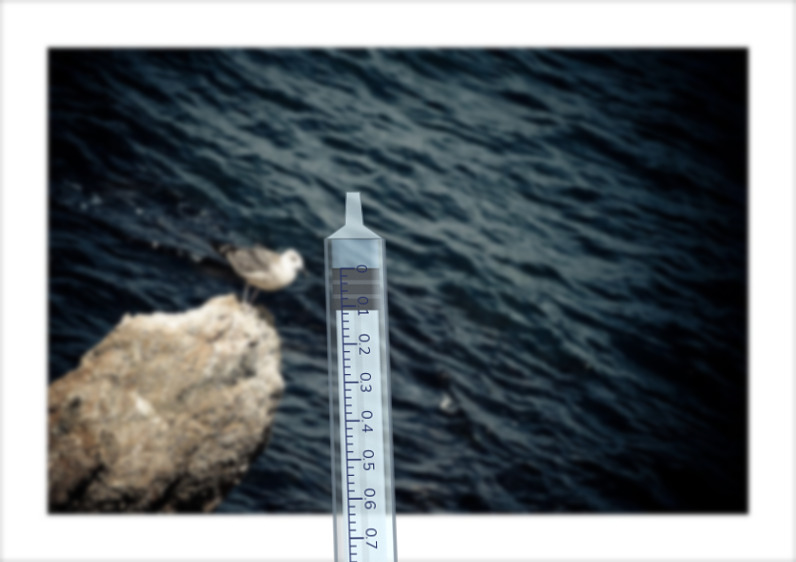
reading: mL 0
